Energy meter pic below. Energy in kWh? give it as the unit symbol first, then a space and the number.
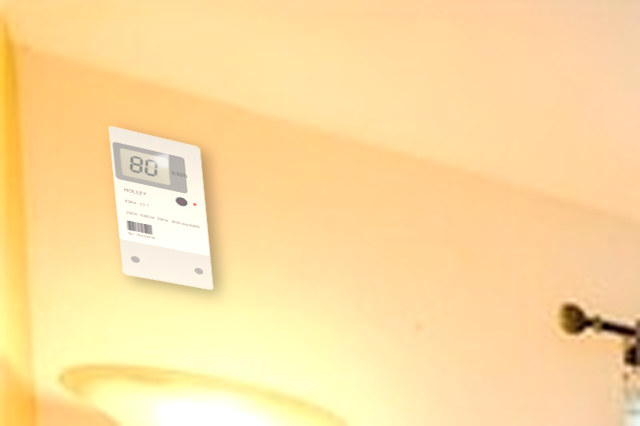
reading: kWh 80
